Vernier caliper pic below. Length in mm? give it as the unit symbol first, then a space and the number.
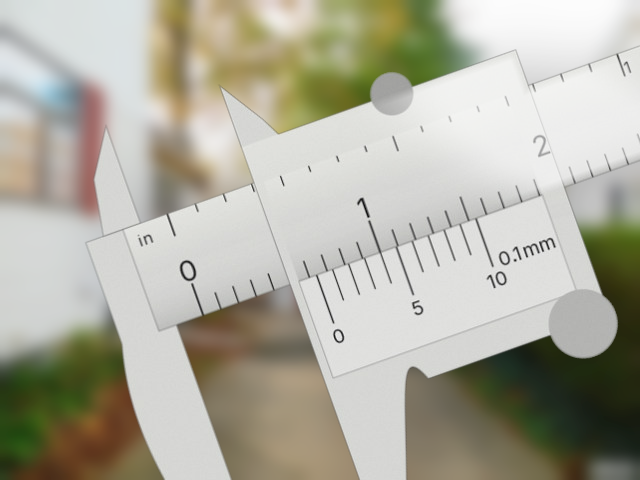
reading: mm 6.4
